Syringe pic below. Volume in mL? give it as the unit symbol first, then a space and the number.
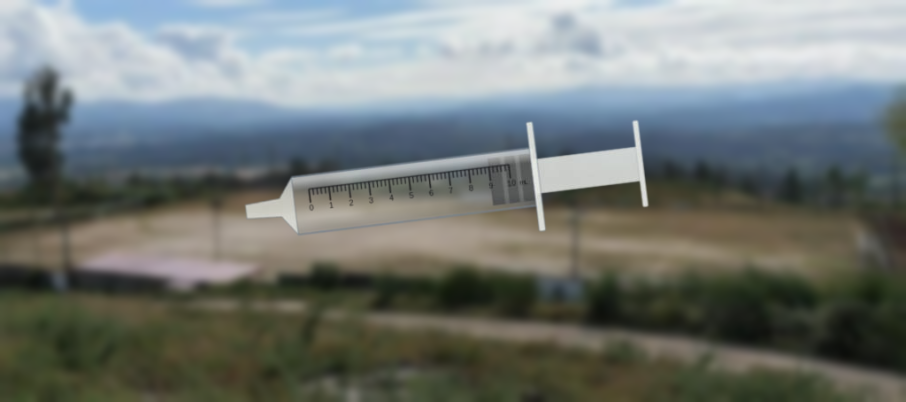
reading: mL 9
